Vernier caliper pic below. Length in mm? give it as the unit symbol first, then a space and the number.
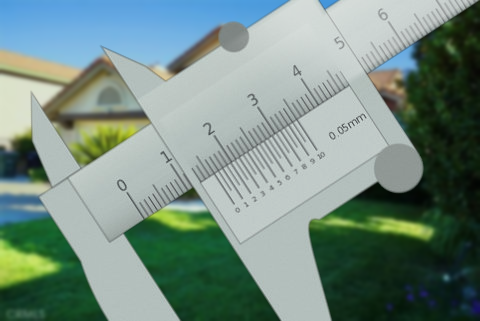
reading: mm 16.0
